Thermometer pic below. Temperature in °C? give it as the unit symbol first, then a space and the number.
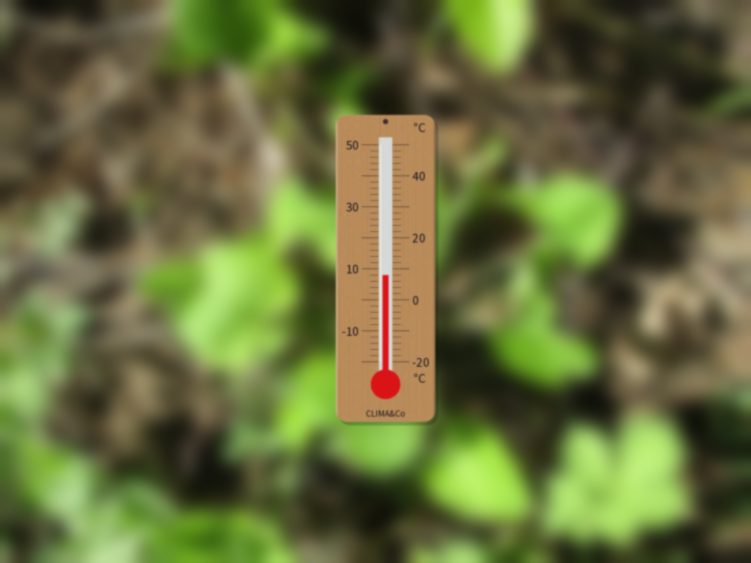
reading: °C 8
